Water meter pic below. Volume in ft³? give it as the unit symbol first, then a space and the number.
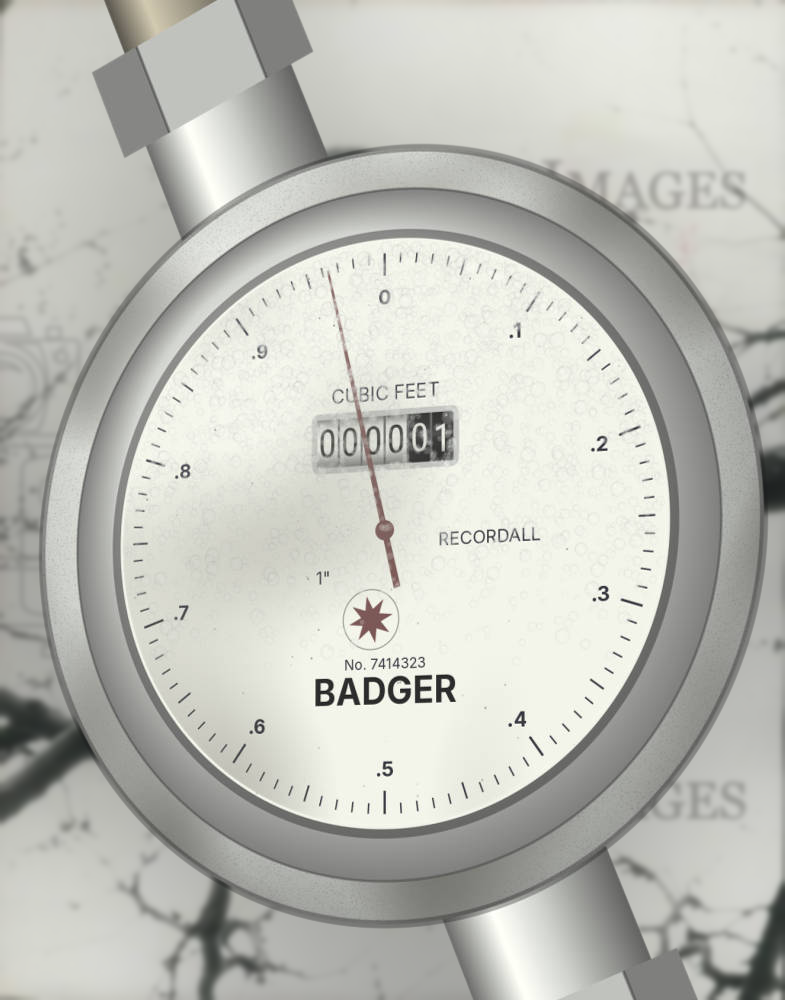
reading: ft³ 0.96
